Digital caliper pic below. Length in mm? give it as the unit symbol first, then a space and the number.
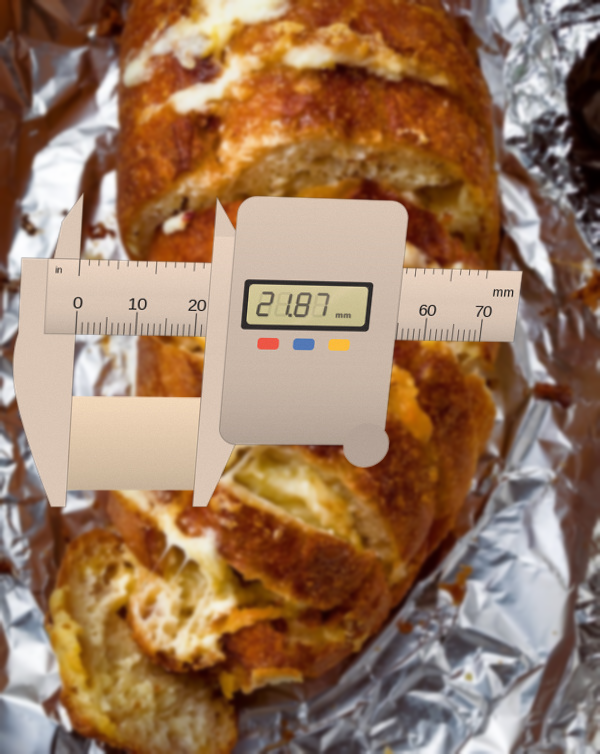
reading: mm 21.87
